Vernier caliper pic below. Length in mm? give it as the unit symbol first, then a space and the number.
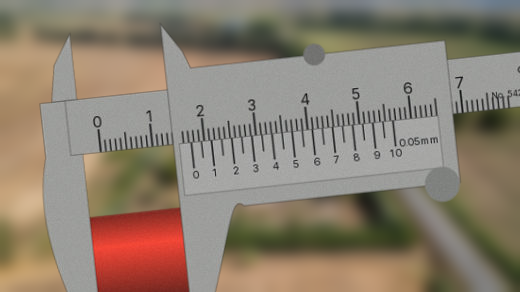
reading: mm 17.5
